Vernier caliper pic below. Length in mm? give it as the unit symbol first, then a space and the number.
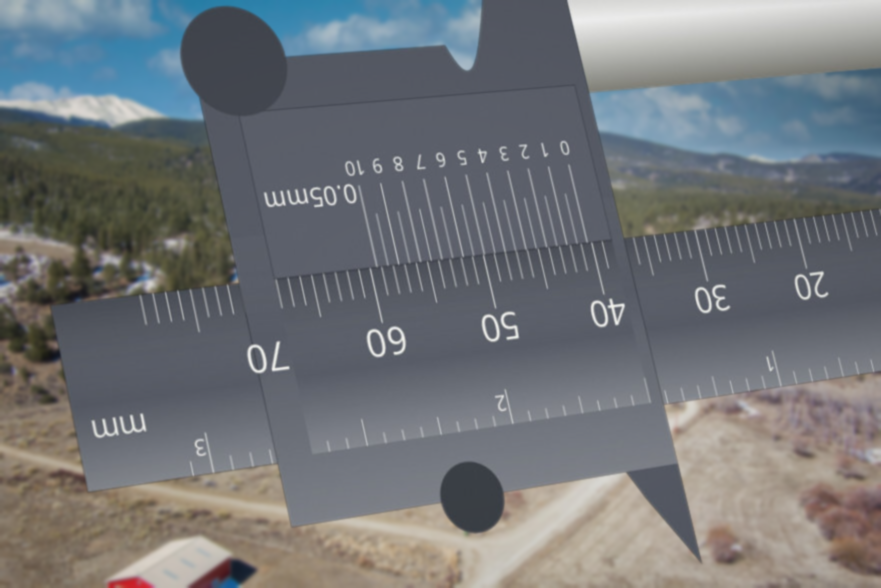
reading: mm 40.4
